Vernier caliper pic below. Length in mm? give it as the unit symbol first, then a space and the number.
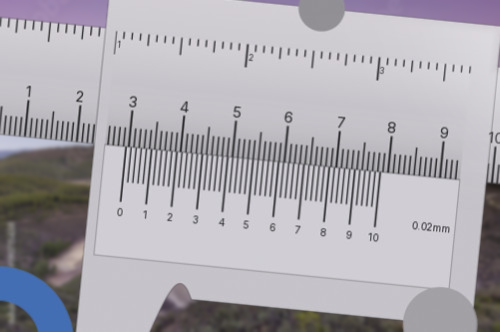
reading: mm 29.5
